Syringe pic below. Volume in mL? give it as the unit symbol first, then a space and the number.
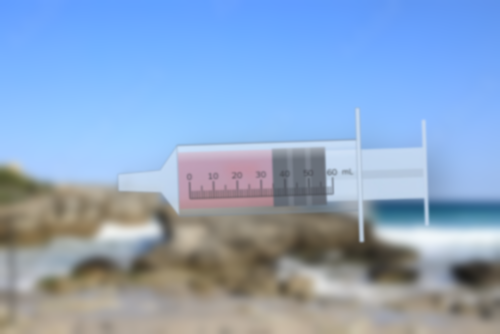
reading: mL 35
